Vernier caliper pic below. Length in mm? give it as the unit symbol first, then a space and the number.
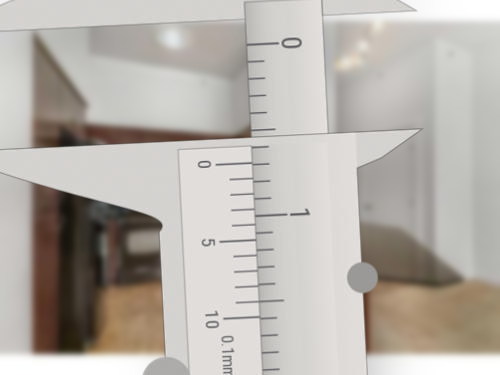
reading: mm 6.9
